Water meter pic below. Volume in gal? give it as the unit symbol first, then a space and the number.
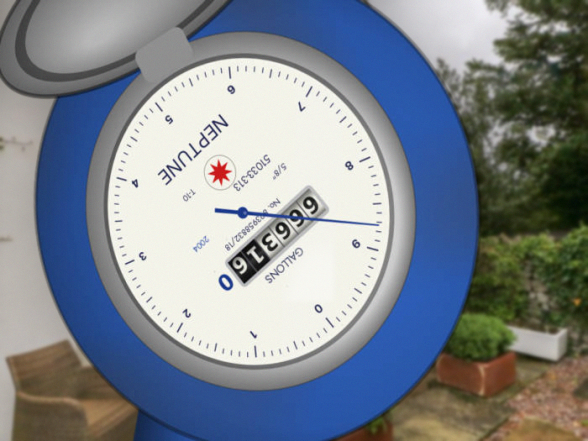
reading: gal 6663158.7
